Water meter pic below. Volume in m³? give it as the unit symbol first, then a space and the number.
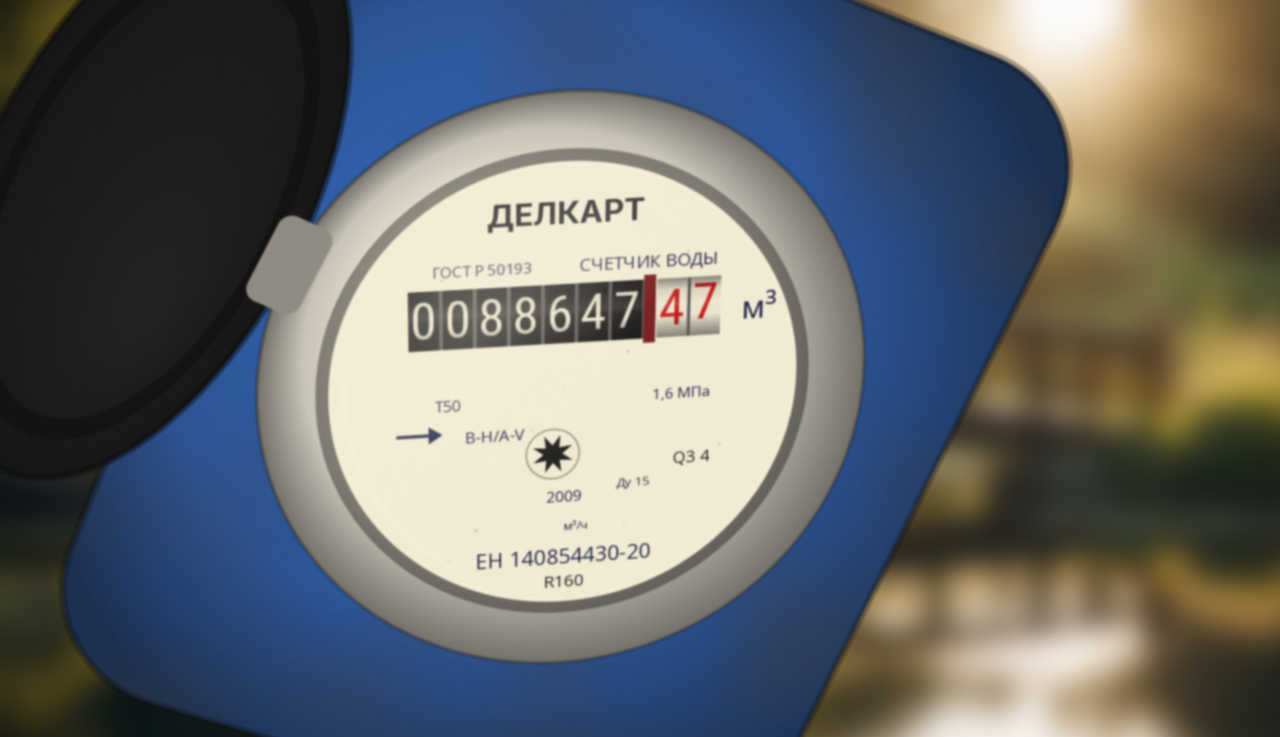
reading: m³ 88647.47
